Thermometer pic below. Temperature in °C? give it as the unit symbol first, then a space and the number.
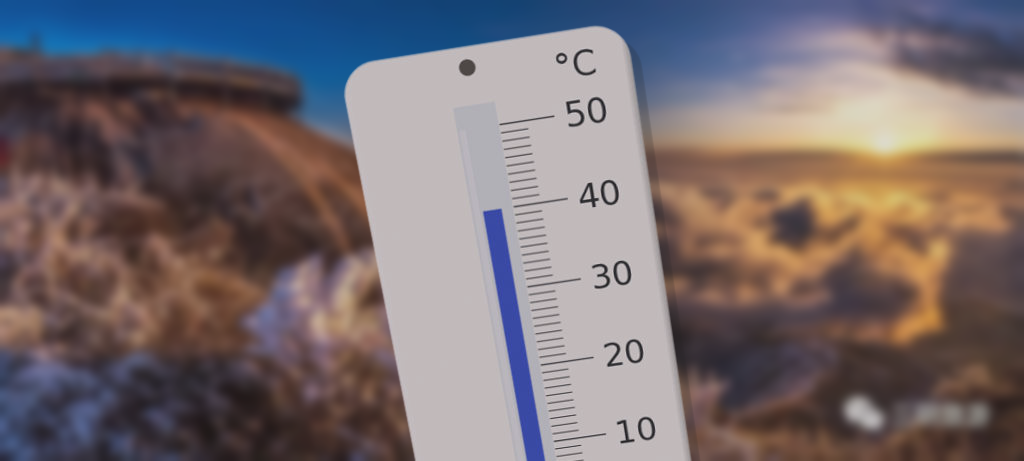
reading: °C 40
